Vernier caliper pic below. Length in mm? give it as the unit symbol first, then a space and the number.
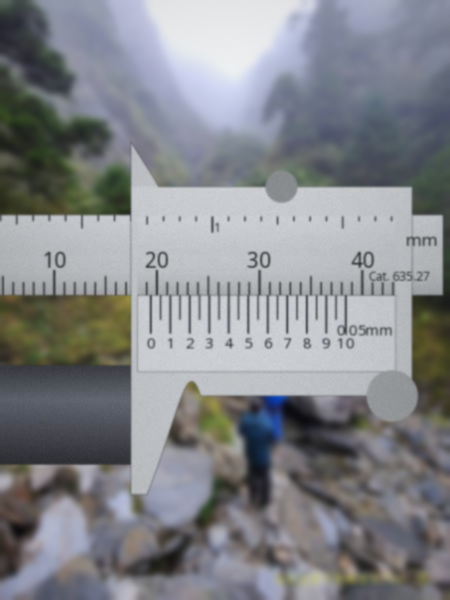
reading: mm 19.4
